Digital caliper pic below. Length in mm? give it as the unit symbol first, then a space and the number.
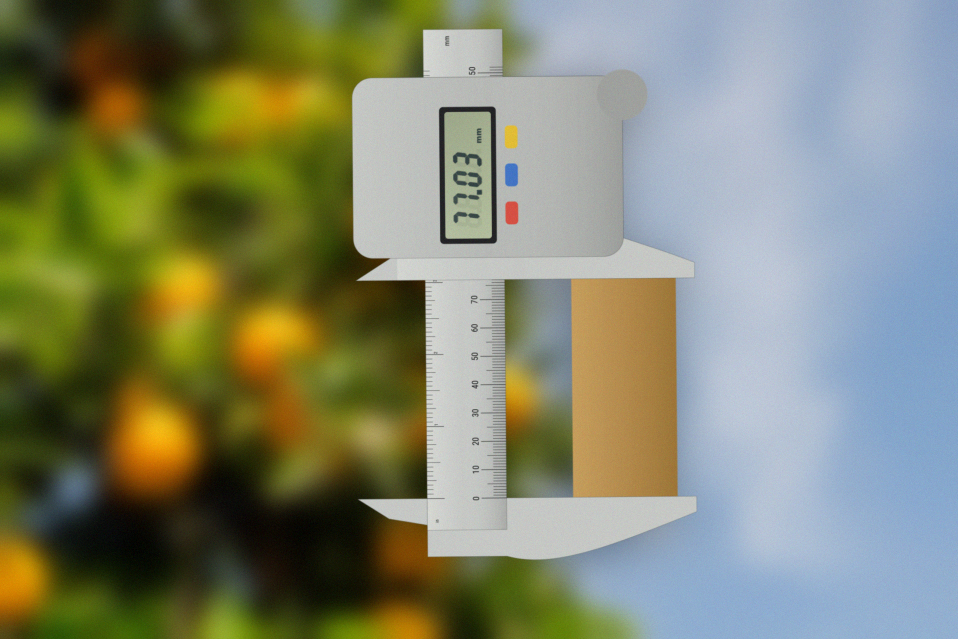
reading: mm 77.03
